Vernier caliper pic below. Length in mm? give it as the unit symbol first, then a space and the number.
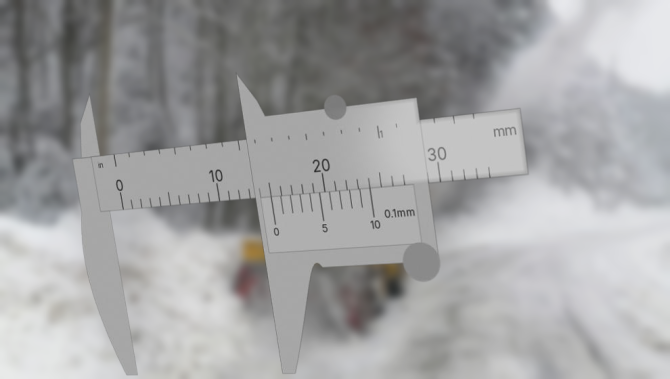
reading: mm 15.0
